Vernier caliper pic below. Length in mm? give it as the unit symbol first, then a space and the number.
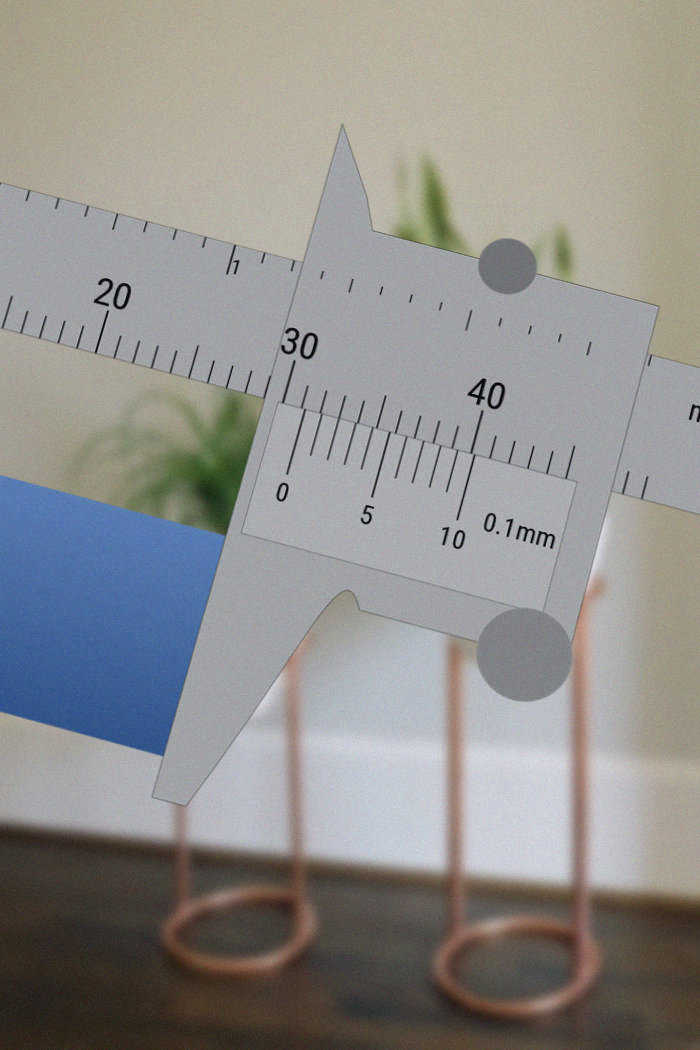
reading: mm 31.2
